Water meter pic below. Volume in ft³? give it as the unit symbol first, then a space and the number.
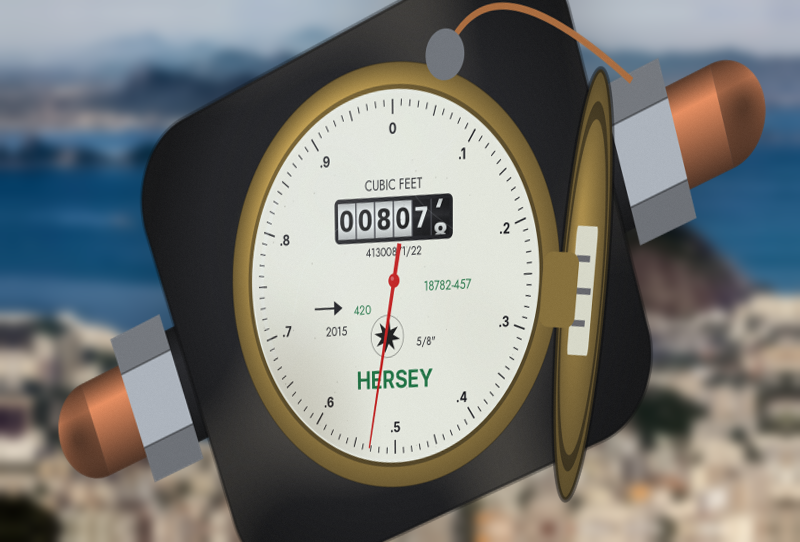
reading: ft³ 8077.53
